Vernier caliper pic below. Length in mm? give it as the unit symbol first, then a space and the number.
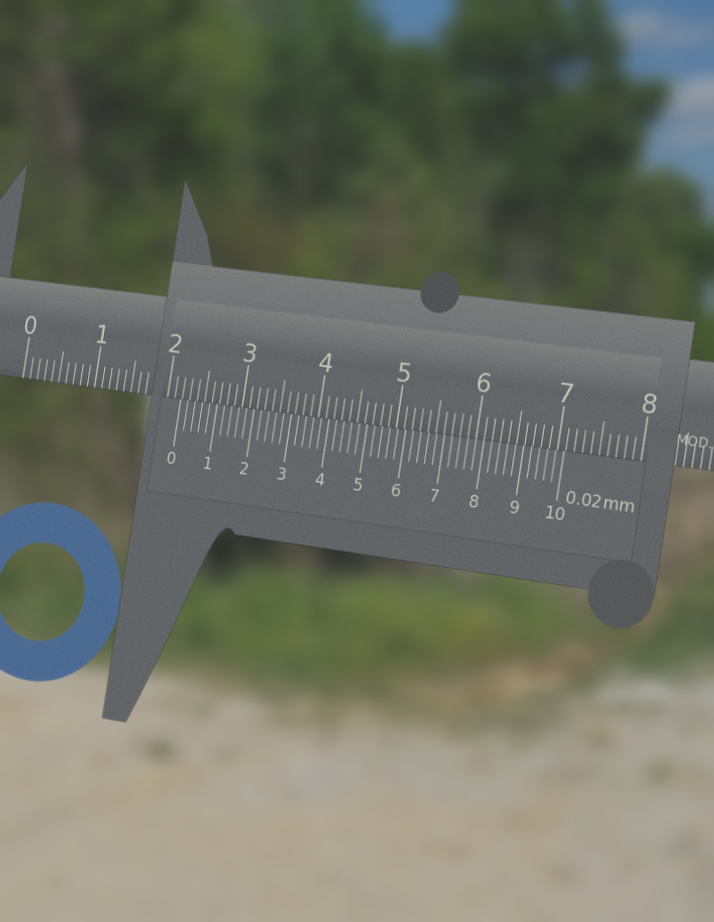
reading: mm 21.8
